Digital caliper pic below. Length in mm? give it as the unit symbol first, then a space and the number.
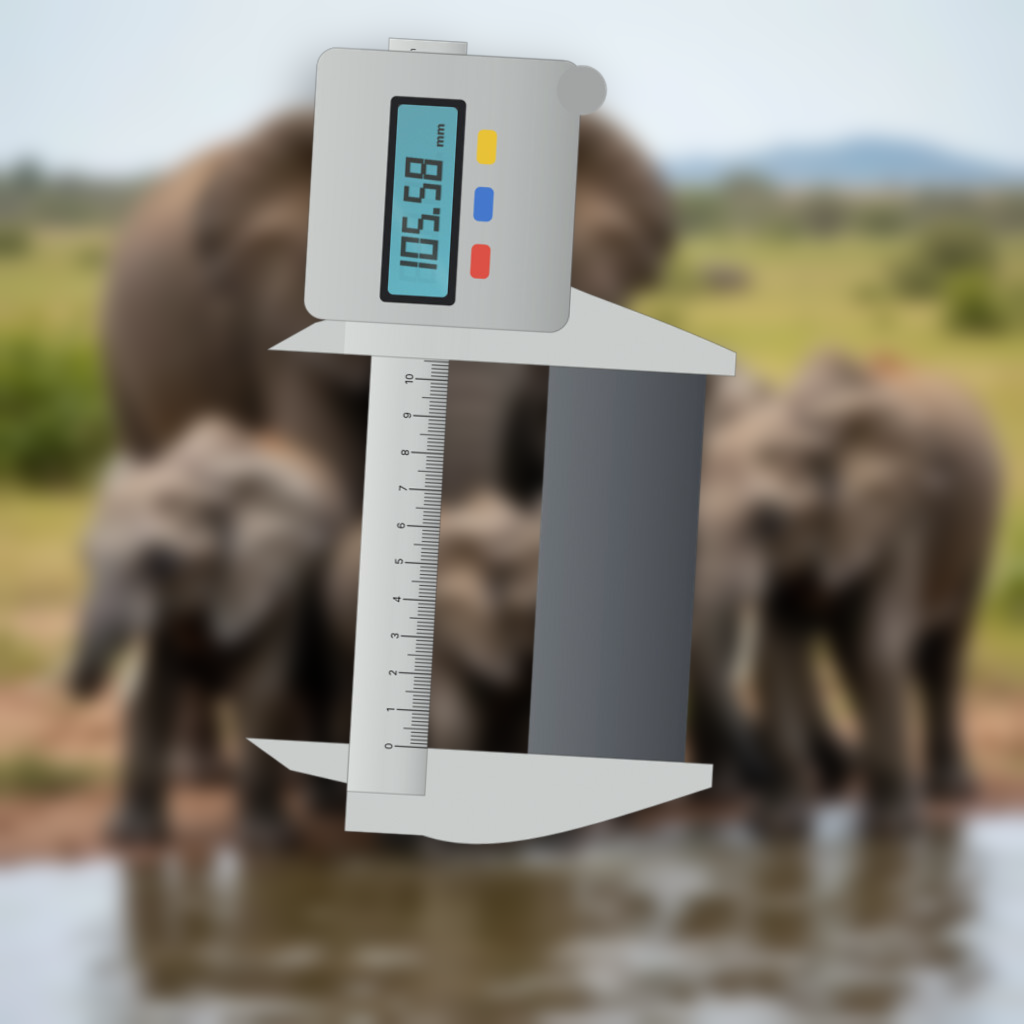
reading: mm 105.58
